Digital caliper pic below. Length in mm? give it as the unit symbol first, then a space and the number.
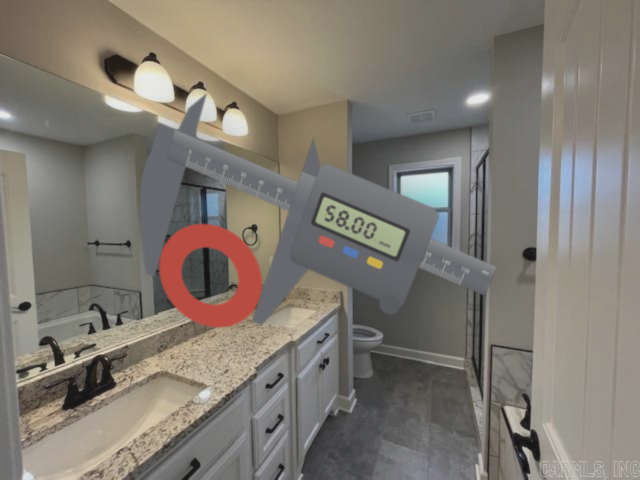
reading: mm 58.00
